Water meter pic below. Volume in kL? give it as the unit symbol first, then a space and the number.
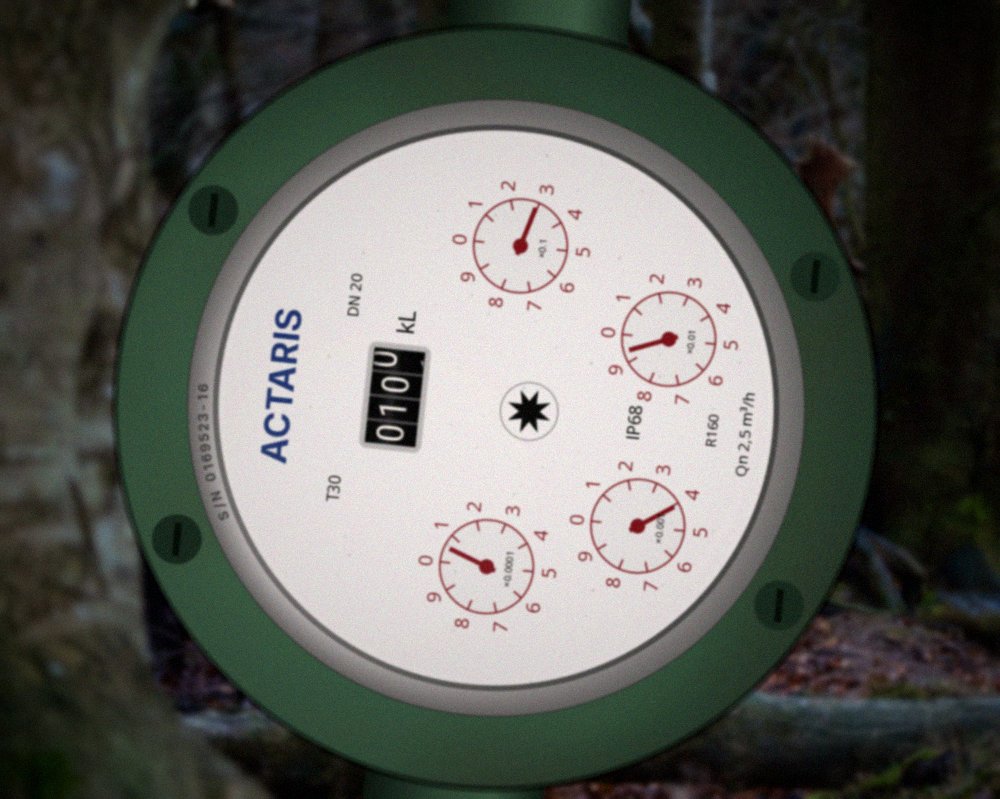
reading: kL 100.2940
